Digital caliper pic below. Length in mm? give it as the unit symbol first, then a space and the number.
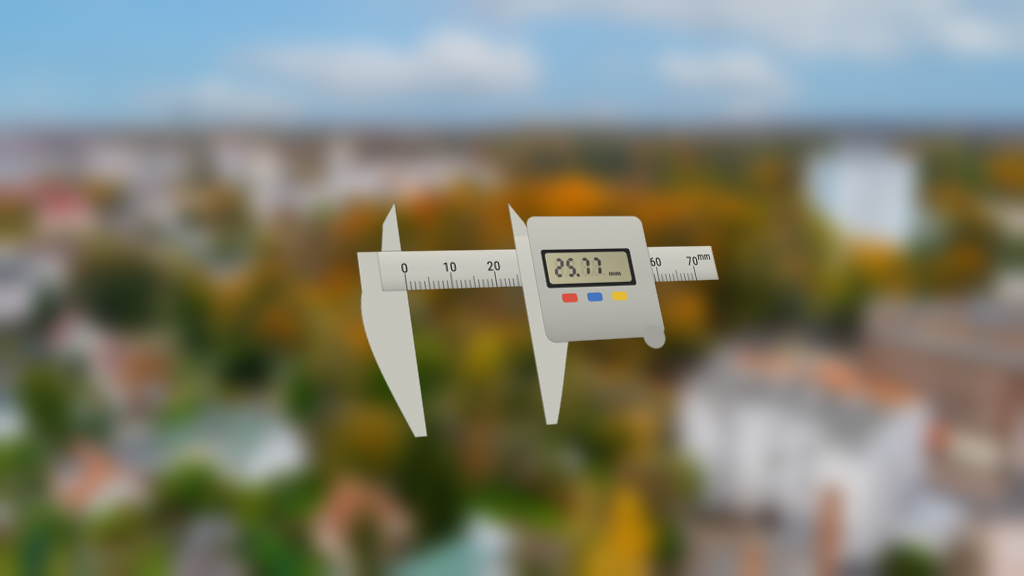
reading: mm 25.77
